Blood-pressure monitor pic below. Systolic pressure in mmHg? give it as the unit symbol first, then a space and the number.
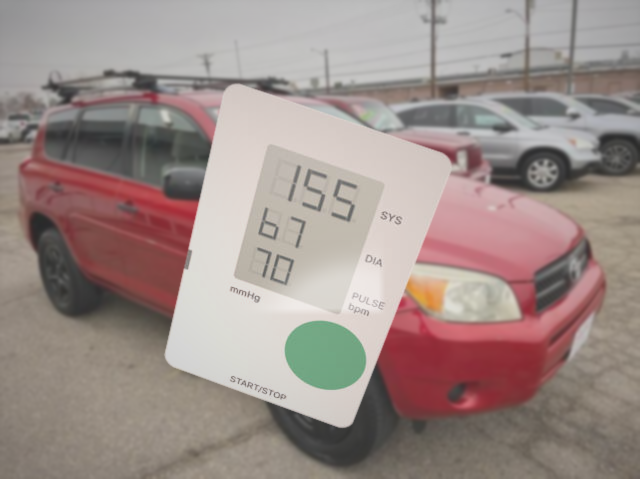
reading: mmHg 155
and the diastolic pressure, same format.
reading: mmHg 67
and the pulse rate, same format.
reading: bpm 70
